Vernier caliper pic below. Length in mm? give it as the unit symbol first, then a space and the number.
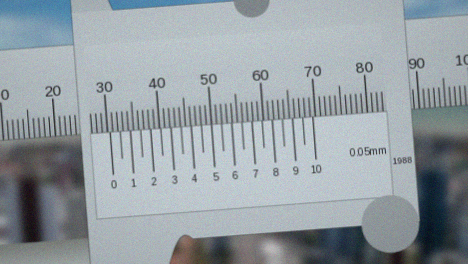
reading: mm 30.5
